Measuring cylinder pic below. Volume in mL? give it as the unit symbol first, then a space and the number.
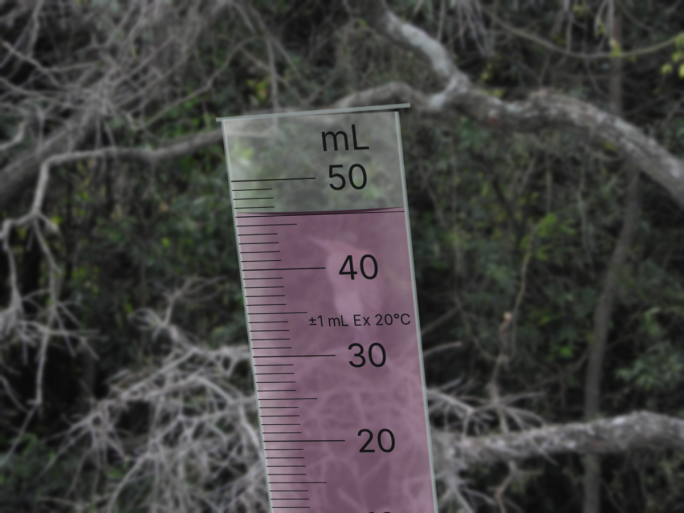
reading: mL 46
